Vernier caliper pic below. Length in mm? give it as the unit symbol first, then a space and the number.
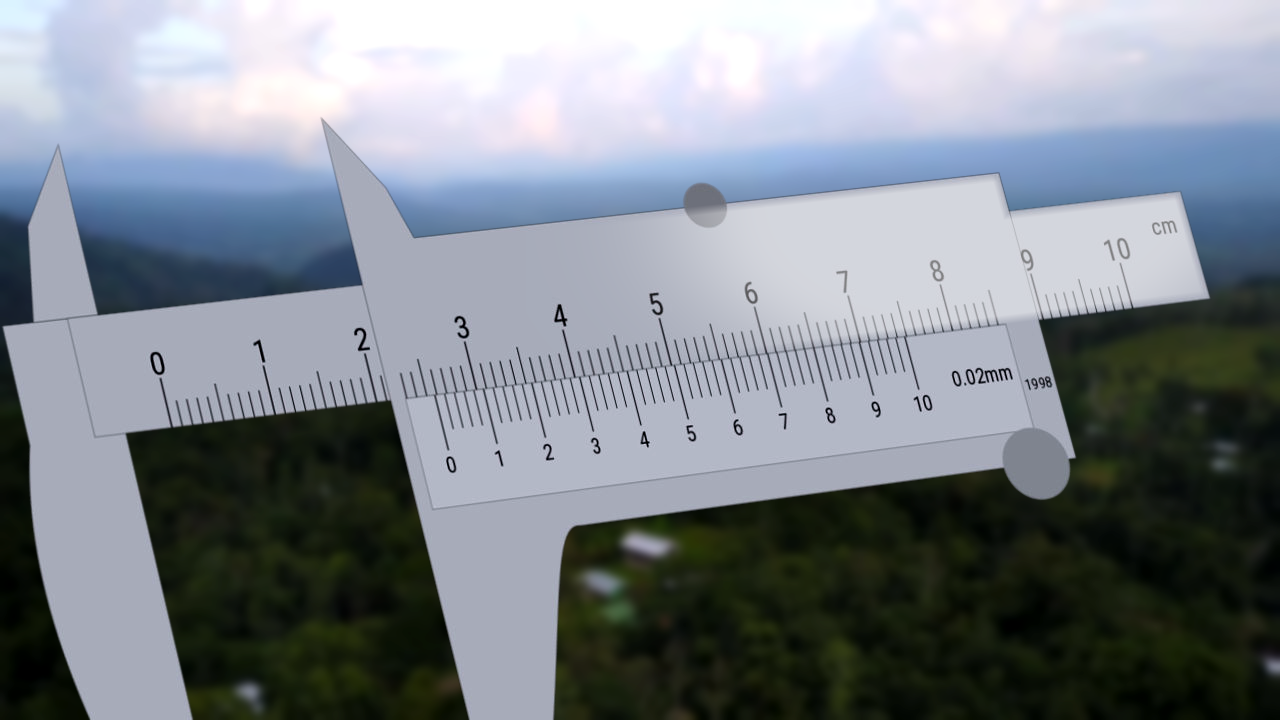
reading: mm 25.8
